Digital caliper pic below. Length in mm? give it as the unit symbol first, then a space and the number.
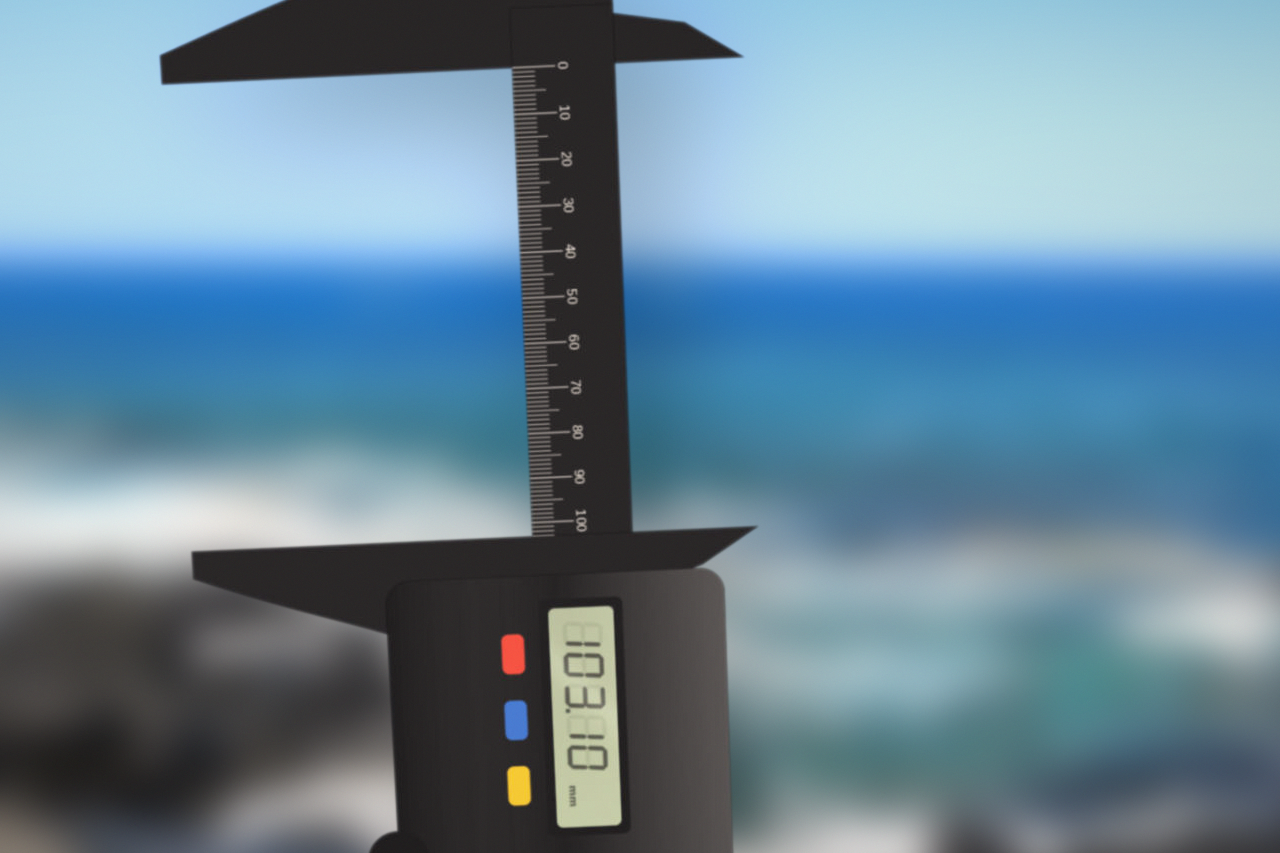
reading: mm 103.10
